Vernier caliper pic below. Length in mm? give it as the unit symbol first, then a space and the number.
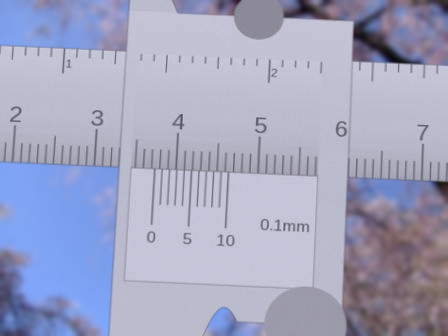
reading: mm 37.4
